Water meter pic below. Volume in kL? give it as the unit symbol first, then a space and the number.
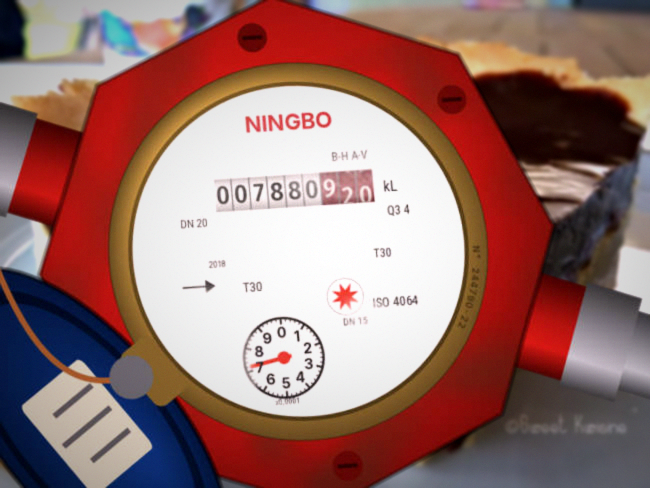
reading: kL 7880.9197
